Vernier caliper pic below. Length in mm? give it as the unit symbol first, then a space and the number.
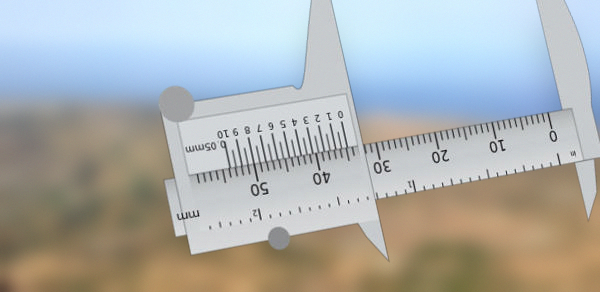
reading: mm 34.8
